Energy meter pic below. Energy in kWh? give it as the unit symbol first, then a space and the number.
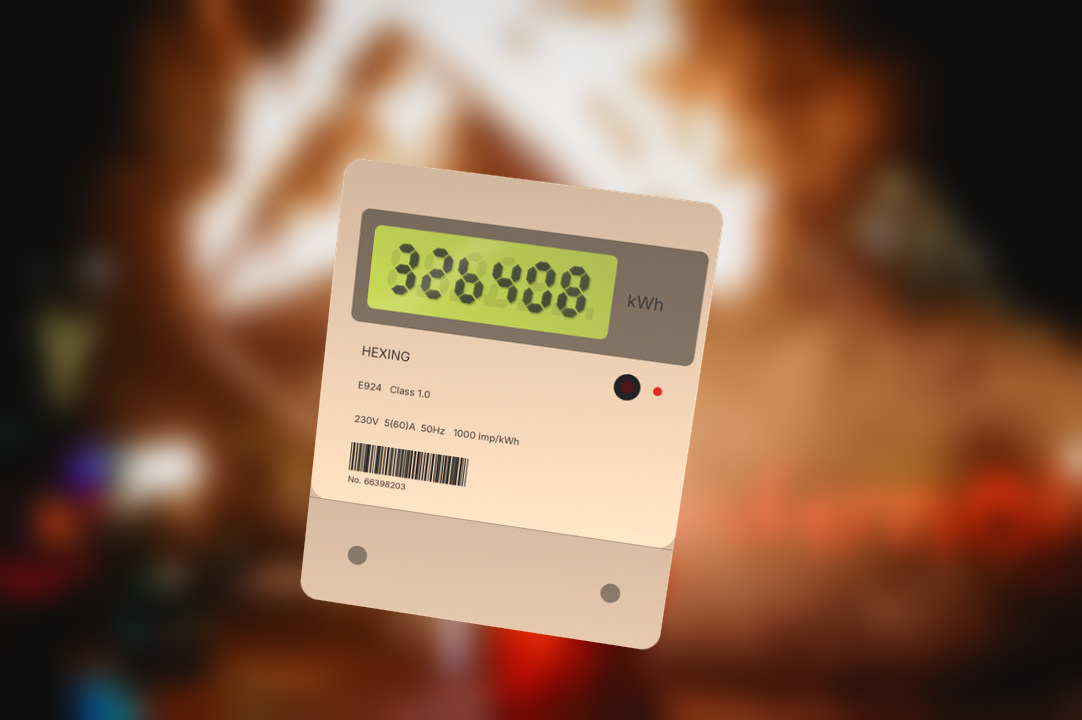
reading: kWh 326408
